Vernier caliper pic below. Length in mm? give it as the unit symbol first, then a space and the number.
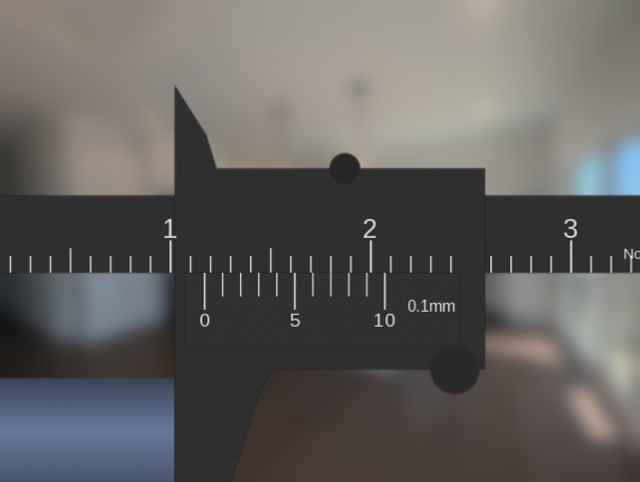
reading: mm 11.7
